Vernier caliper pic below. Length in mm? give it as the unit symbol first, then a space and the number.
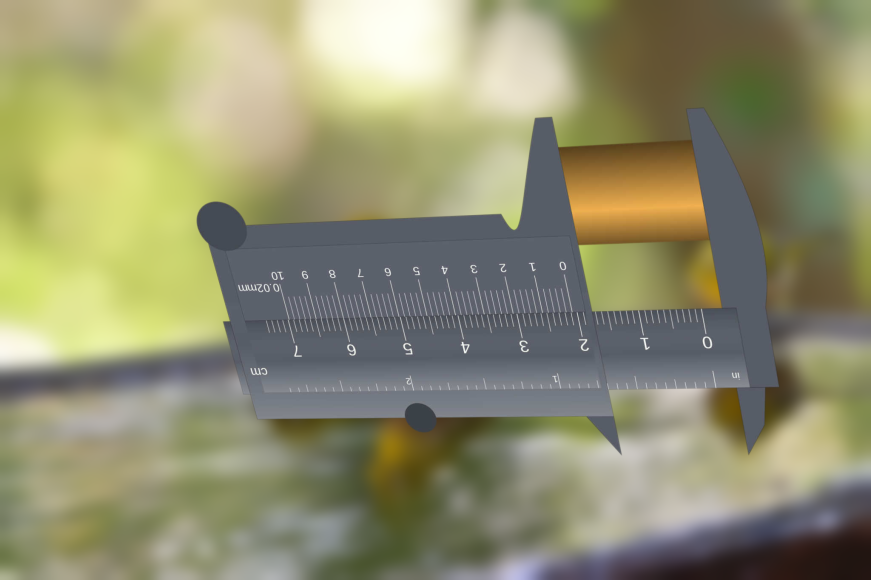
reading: mm 20.8
